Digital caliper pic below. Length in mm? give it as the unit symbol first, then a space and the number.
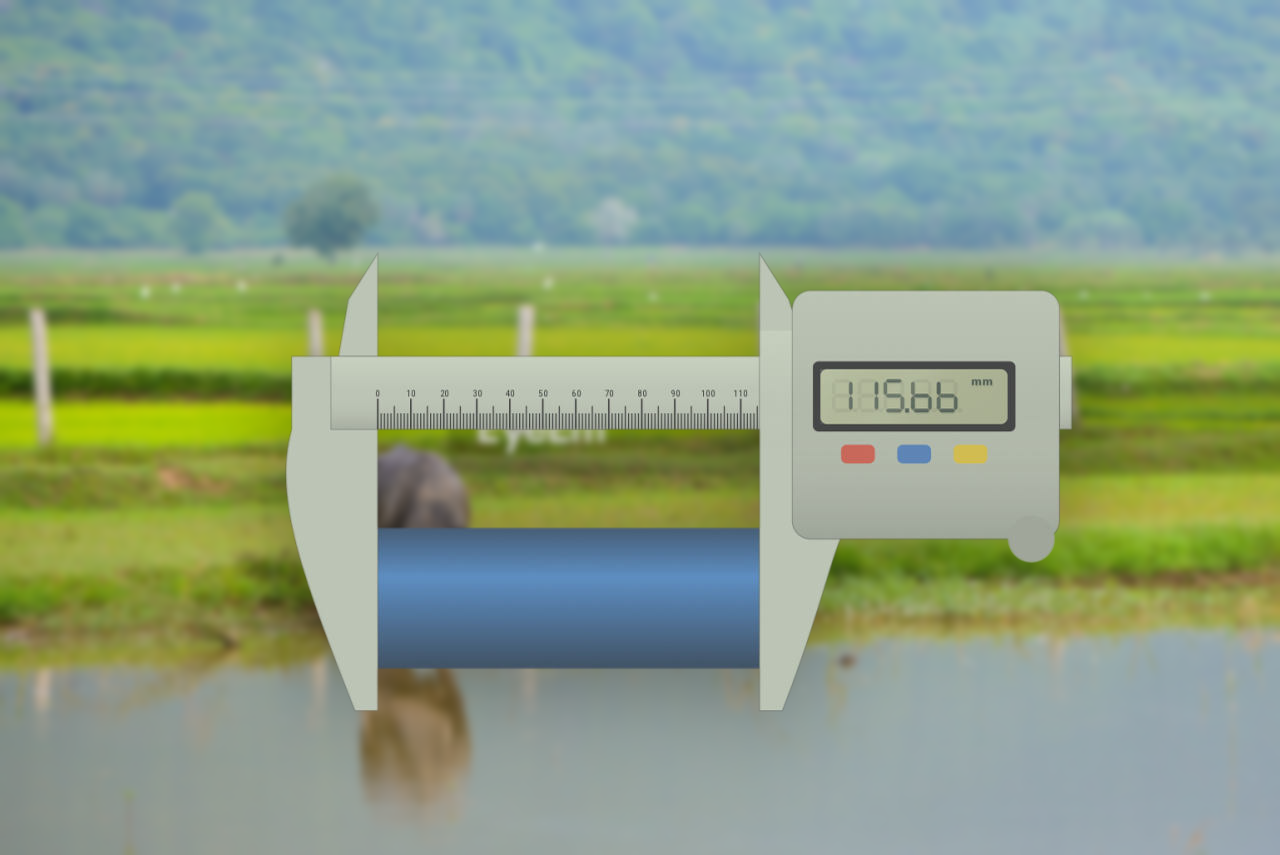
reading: mm 115.66
